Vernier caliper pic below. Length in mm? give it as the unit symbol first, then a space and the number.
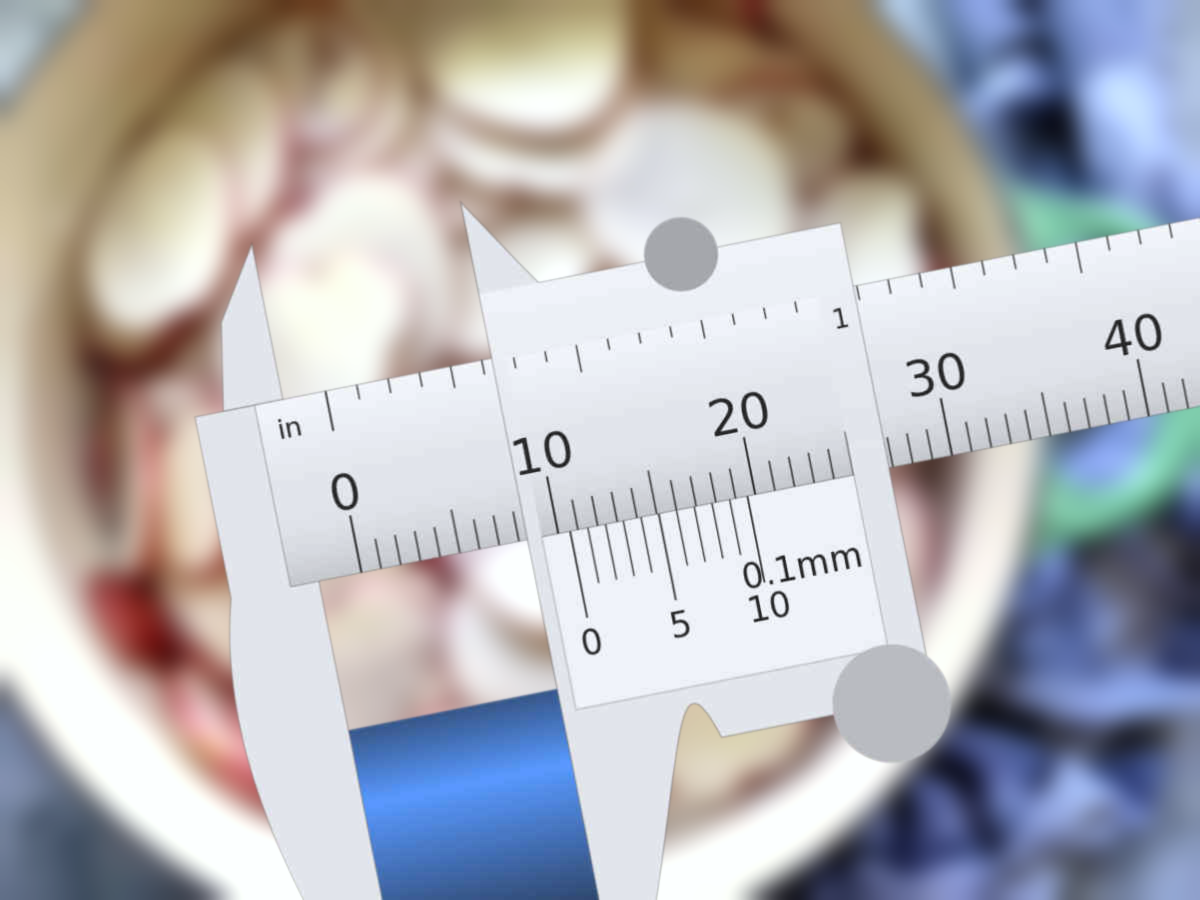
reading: mm 10.6
